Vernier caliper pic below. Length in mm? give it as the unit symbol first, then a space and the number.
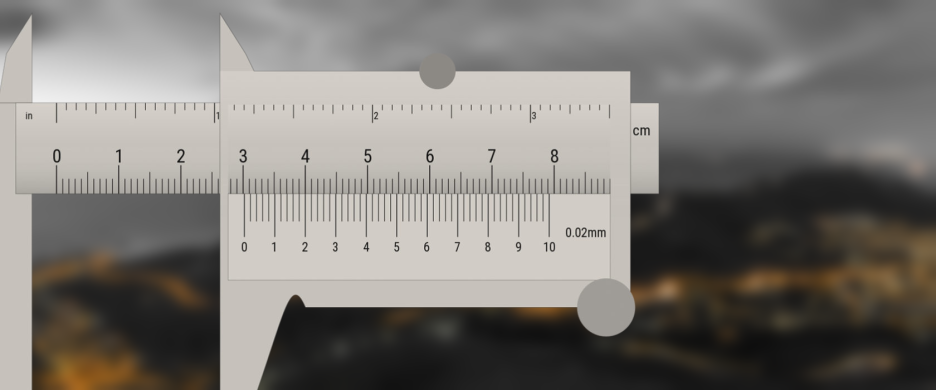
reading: mm 30.2
